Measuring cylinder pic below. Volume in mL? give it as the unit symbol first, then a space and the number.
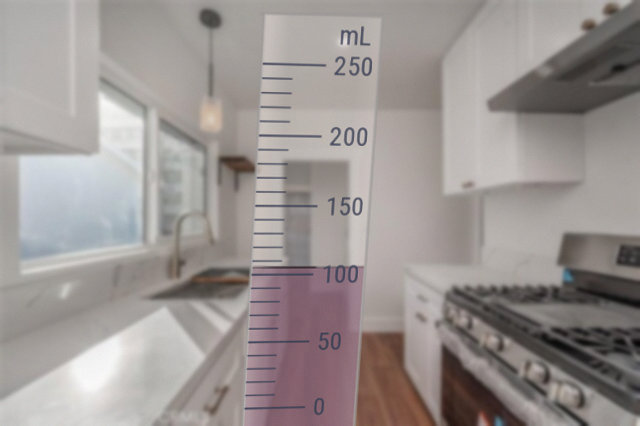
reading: mL 105
